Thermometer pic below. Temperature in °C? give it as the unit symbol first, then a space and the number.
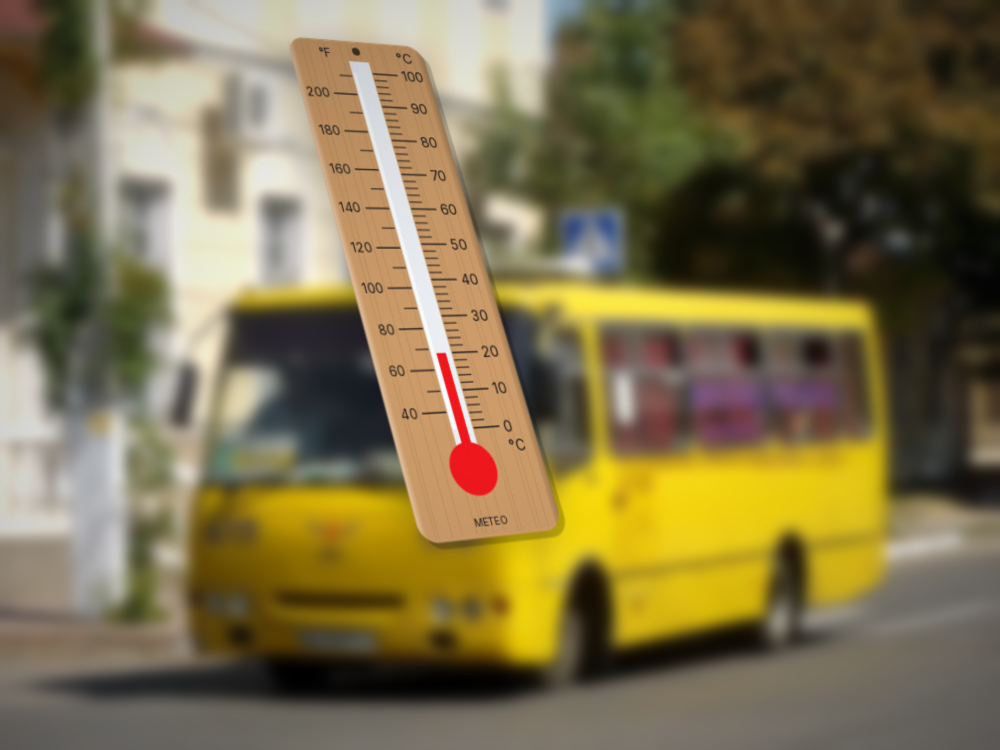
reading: °C 20
